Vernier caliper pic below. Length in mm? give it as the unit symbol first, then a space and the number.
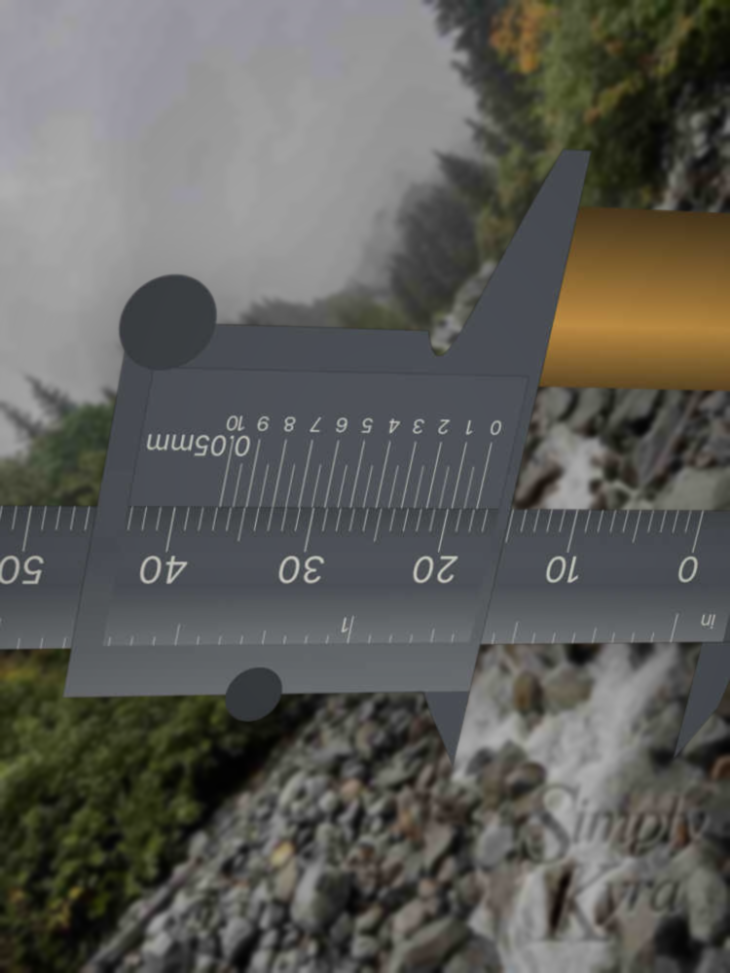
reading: mm 17.8
